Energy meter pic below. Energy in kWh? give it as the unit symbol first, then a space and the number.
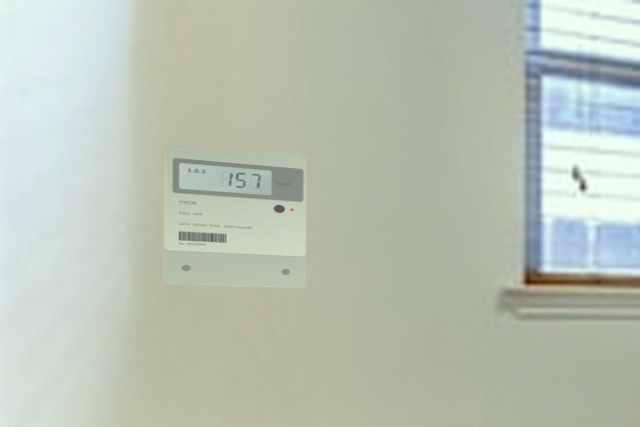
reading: kWh 157
